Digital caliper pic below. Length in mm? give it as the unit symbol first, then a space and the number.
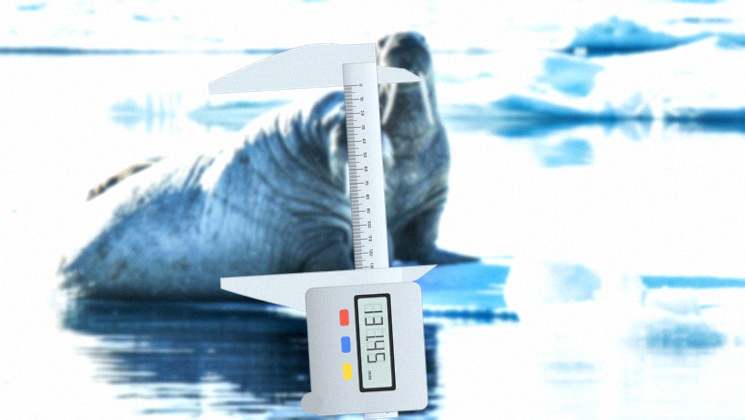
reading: mm 131.45
